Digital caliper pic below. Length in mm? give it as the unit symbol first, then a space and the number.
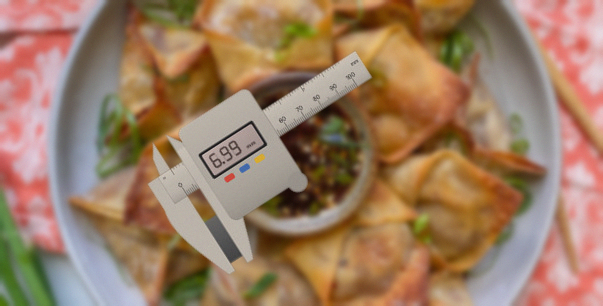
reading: mm 6.99
